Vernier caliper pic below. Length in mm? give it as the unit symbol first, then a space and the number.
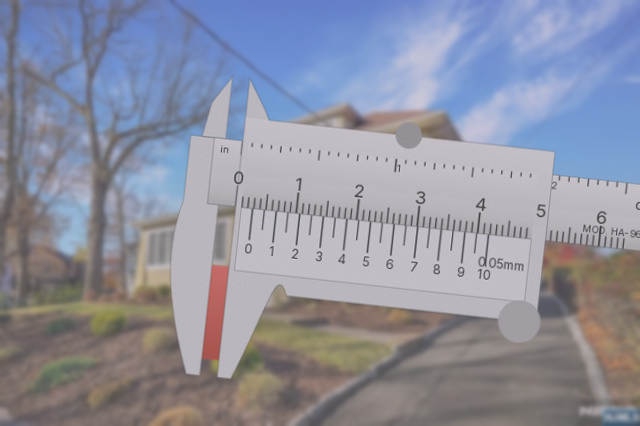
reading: mm 2.8
